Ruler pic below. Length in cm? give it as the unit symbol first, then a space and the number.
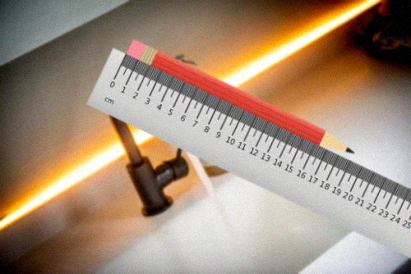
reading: cm 19
